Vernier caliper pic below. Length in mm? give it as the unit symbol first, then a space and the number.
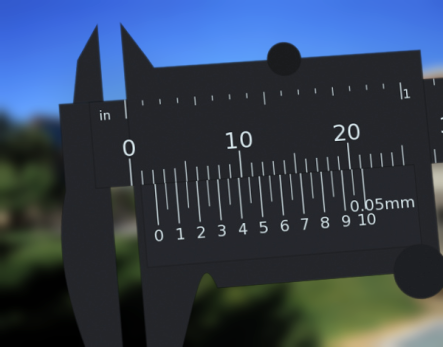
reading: mm 2.1
